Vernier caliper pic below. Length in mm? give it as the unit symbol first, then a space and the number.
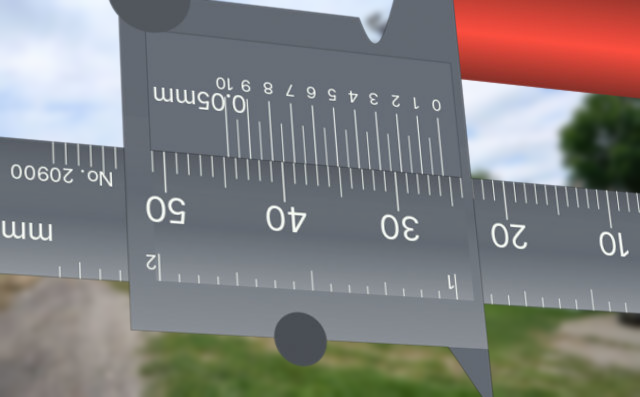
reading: mm 25.6
